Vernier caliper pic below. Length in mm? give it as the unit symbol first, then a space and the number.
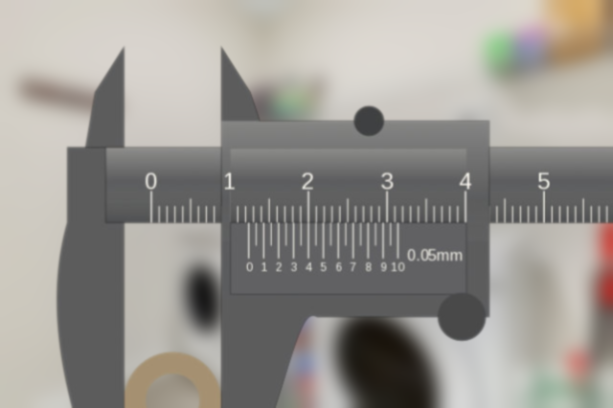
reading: mm 12.4
